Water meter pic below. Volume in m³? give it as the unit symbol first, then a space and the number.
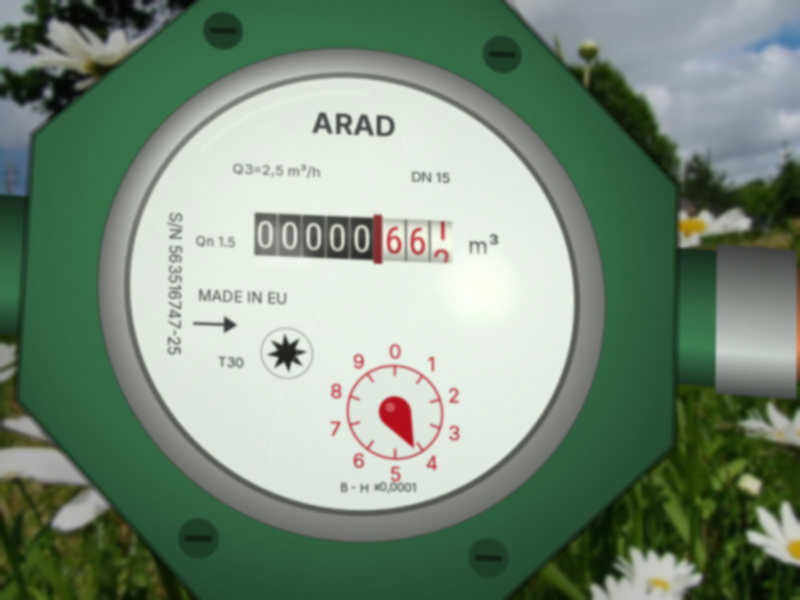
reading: m³ 0.6614
